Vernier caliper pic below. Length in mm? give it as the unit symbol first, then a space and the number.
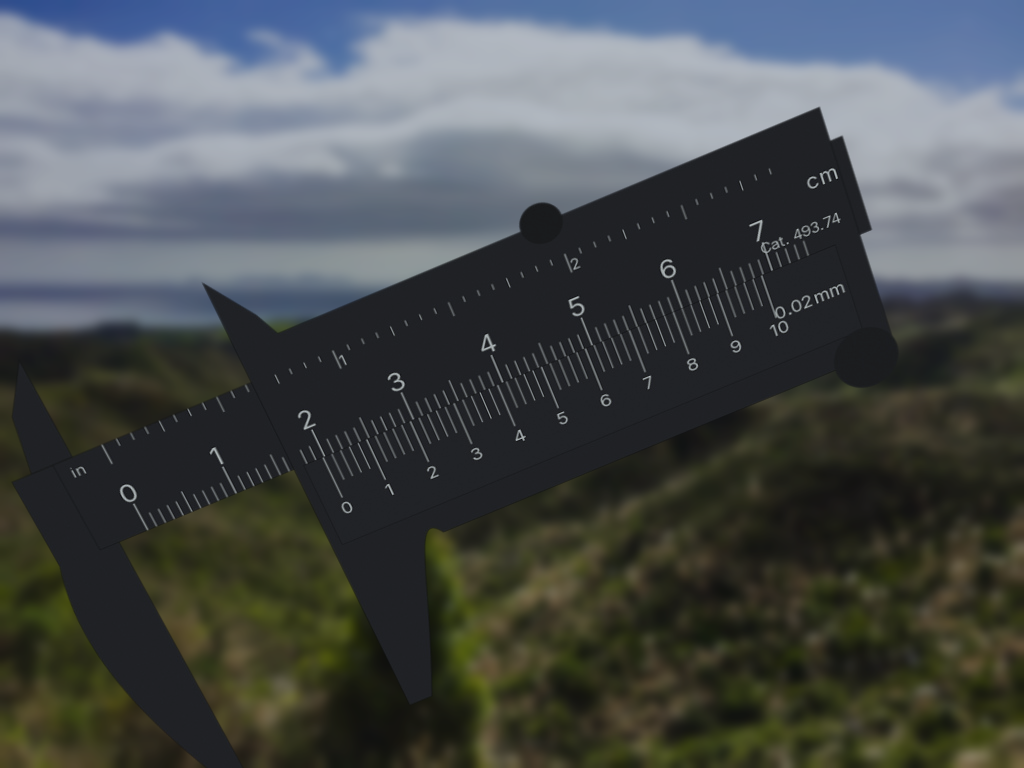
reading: mm 19.8
